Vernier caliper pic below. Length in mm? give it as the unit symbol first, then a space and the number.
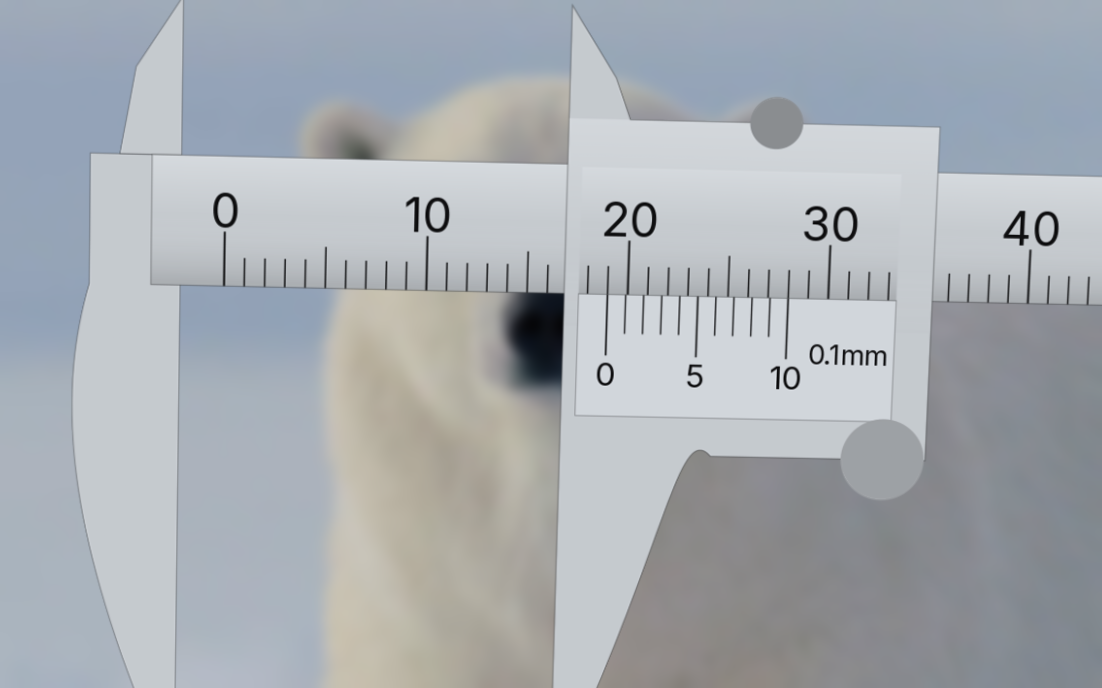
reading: mm 19.0
